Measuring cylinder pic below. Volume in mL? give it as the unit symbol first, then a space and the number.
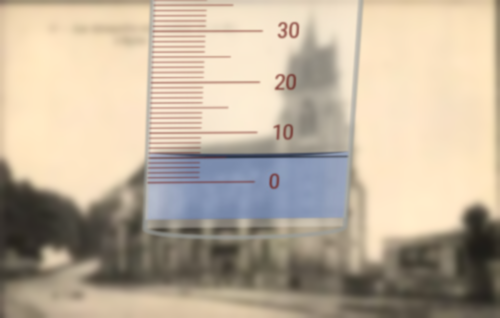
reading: mL 5
